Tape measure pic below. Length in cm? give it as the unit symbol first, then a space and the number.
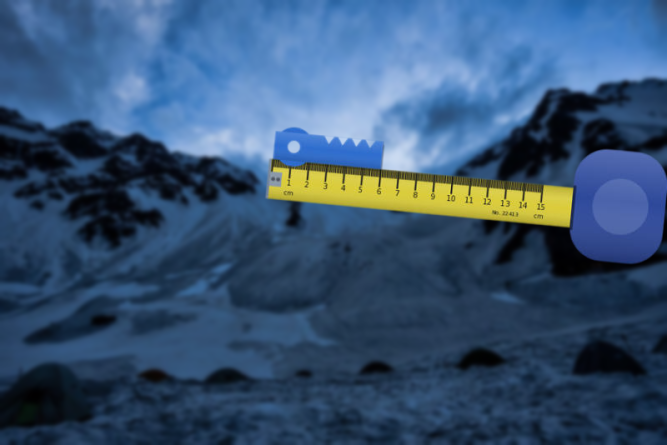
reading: cm 6
